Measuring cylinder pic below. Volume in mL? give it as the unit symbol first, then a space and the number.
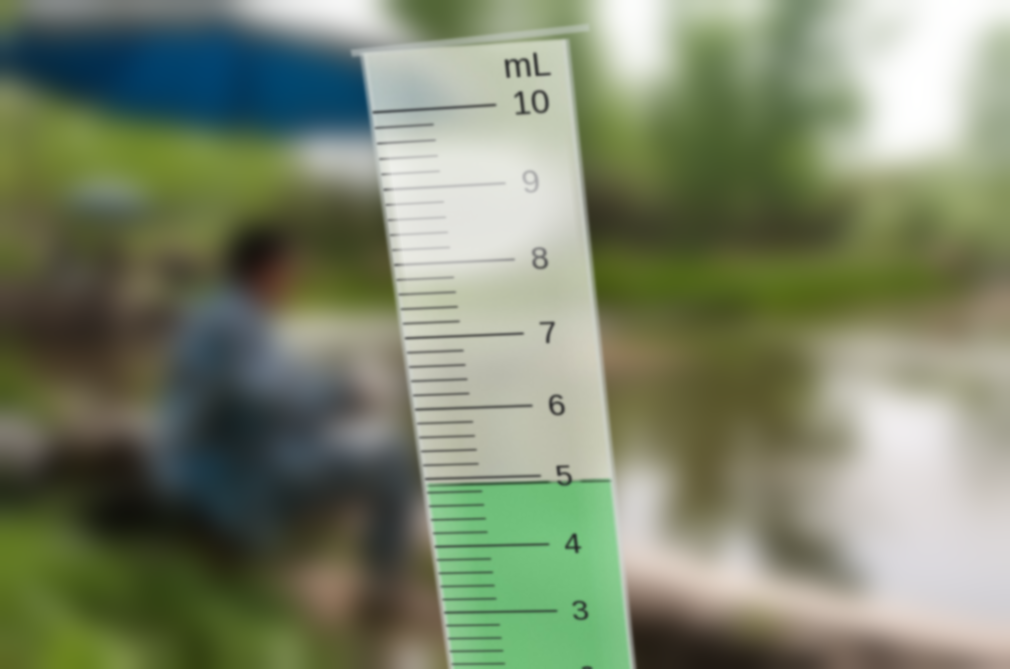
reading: mL 4.9
